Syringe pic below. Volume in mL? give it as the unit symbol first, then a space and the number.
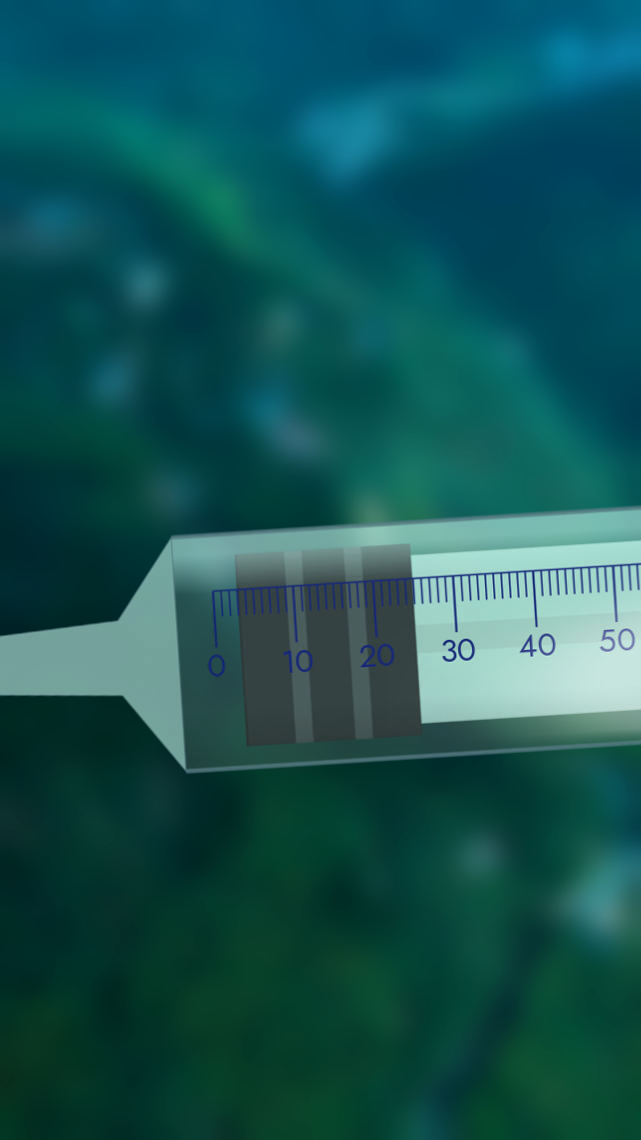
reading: mL 3
